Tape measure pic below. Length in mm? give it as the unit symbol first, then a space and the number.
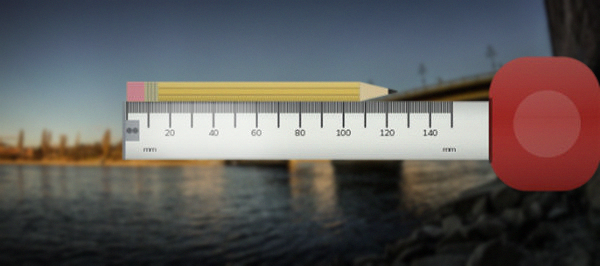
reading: mm 125
